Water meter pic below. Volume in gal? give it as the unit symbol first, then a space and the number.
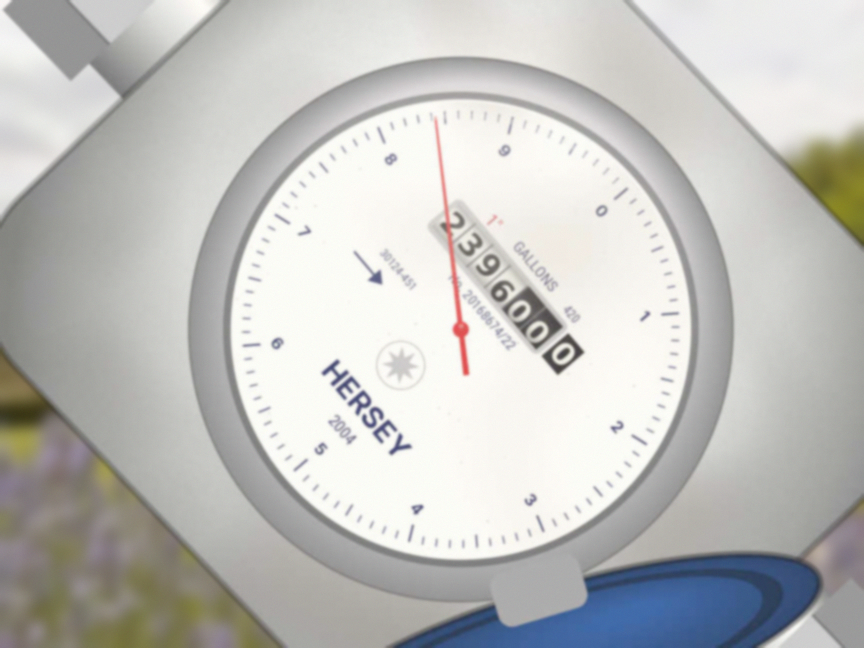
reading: gal 2395998.4
